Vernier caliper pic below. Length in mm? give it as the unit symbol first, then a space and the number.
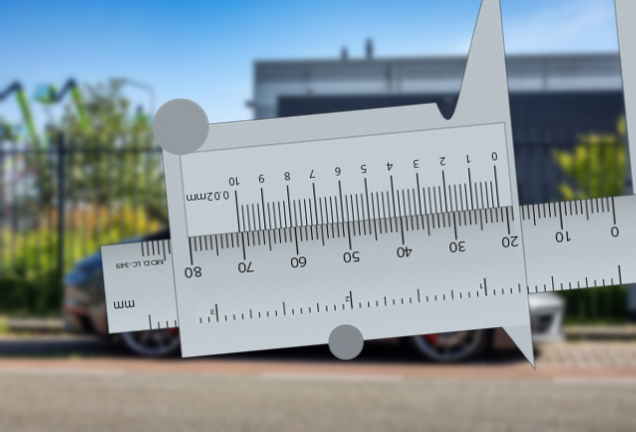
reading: mm 21.5
